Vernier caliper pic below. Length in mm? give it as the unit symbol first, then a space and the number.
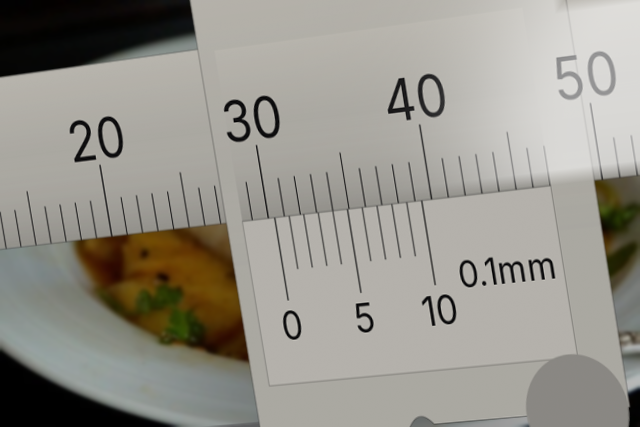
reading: mm 30.4
